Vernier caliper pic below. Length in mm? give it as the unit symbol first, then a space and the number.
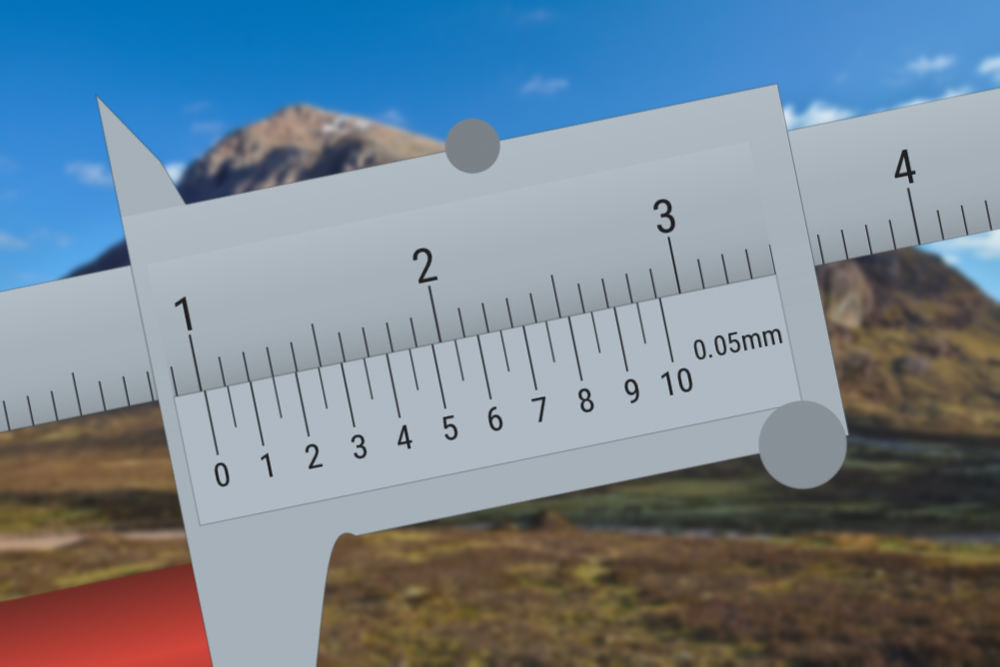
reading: mm 10.15
